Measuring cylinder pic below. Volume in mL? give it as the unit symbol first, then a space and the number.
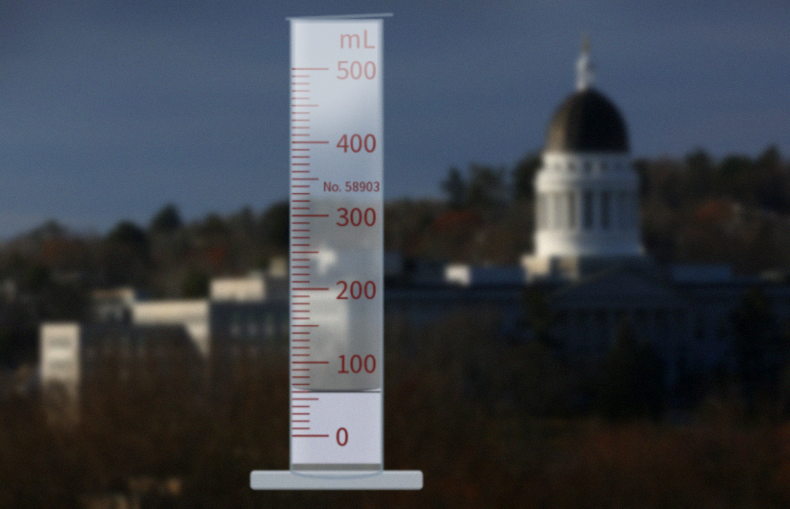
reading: mL 60
